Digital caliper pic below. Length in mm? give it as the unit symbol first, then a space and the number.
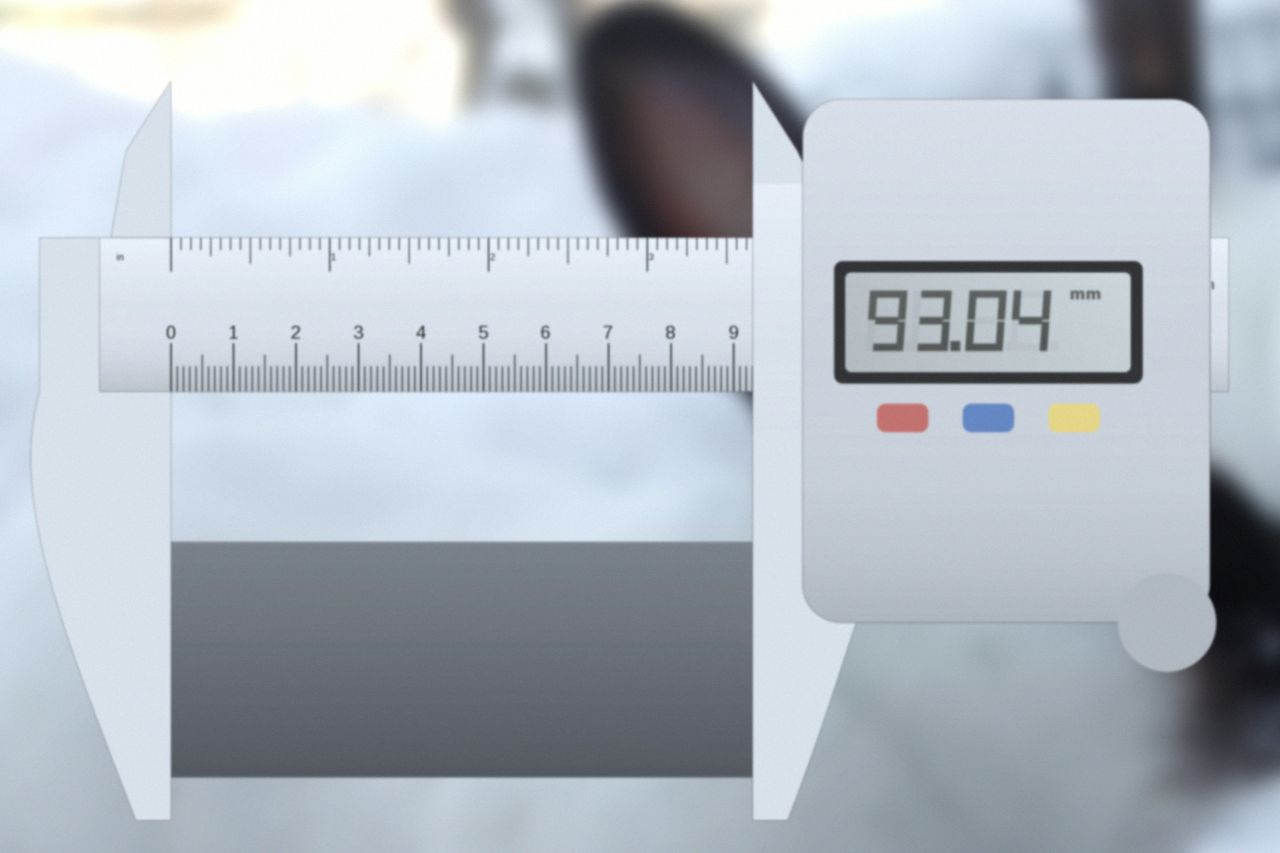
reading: mm 93.04
